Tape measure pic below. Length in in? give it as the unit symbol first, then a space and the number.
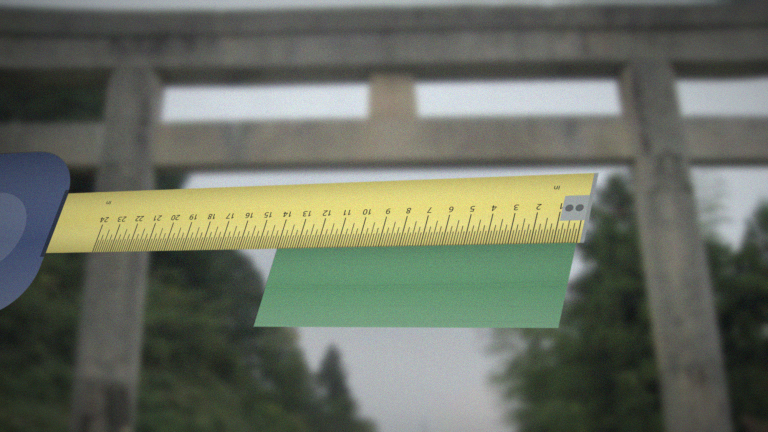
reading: in 14
